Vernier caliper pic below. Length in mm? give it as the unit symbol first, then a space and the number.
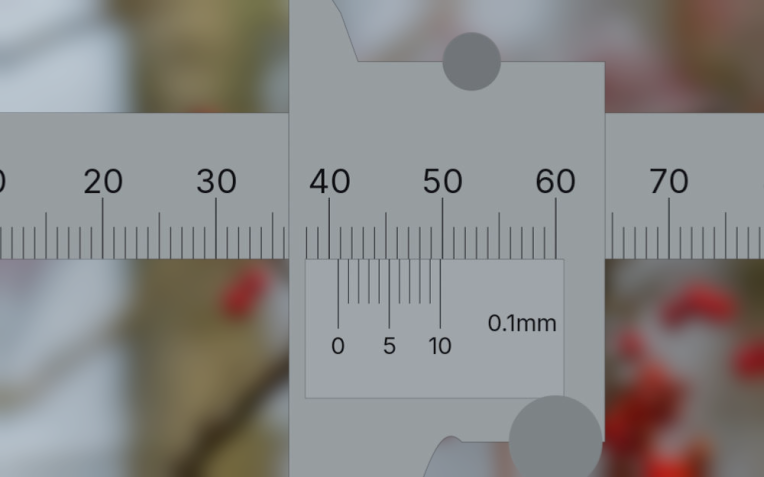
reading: mm 40.8
